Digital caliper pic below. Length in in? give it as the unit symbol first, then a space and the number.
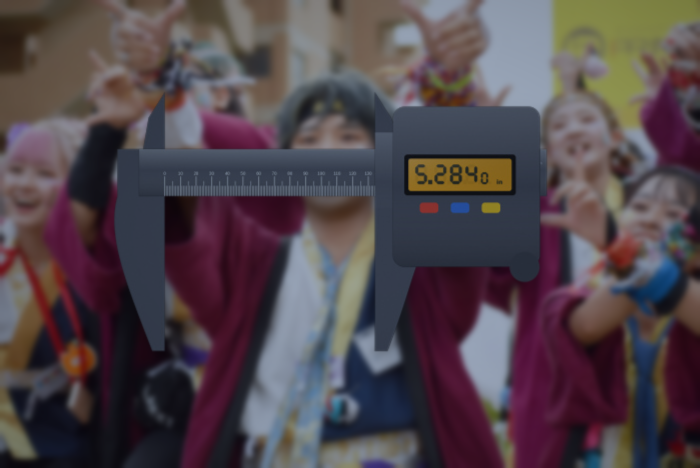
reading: in 5.2840
